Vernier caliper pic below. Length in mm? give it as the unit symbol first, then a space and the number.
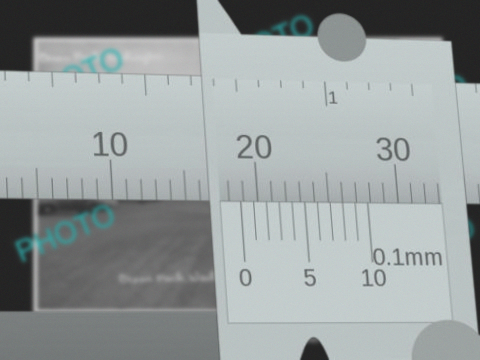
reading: mm 18.8
